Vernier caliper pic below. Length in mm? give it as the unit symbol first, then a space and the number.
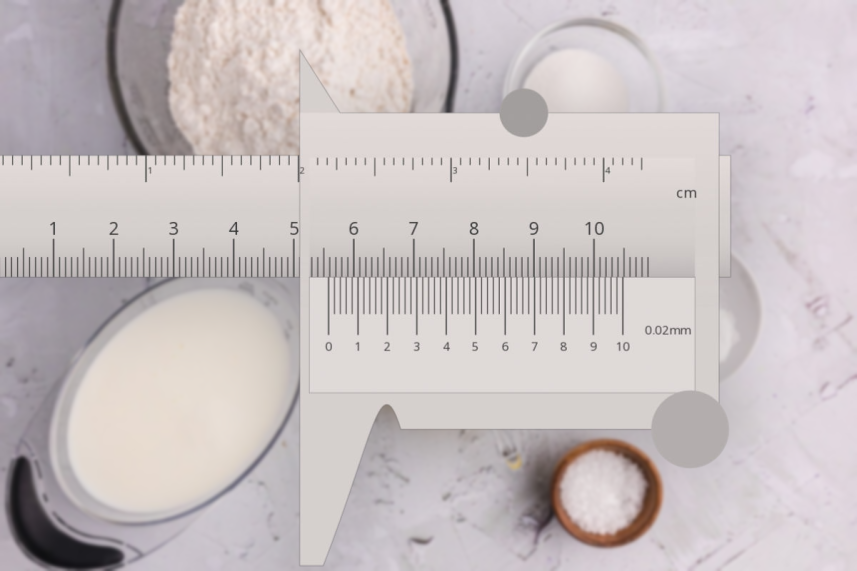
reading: mm 55.8
